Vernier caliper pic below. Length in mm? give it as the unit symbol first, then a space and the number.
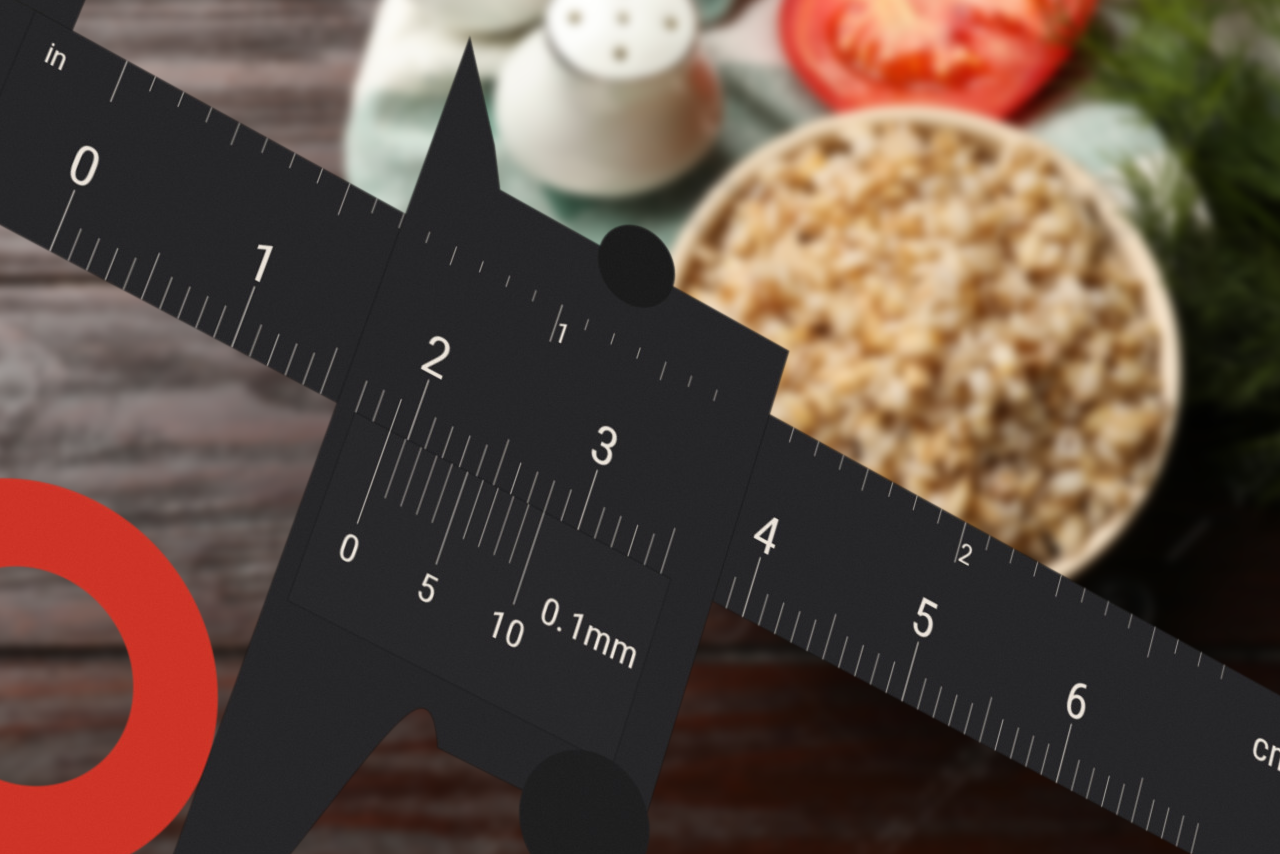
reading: mm 19.0
